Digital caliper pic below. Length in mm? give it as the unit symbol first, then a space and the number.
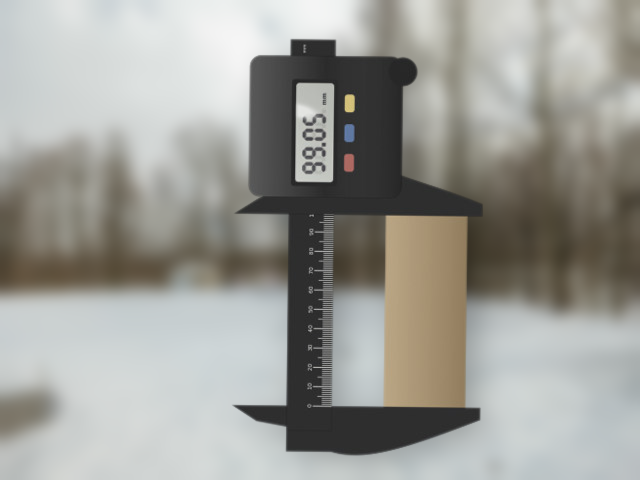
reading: mm 99.05
